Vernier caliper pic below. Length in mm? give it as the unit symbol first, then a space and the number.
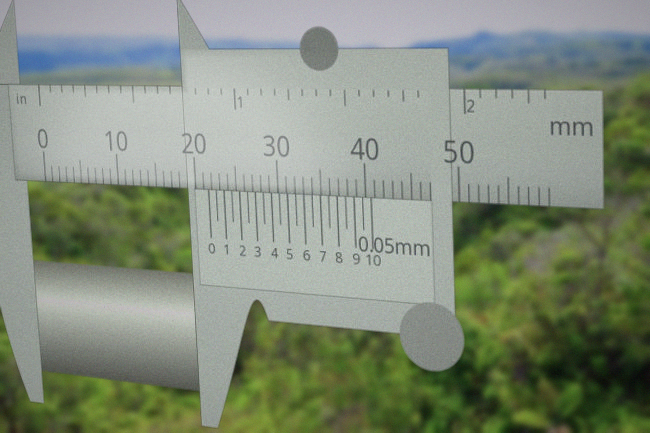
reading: mm 21.6
